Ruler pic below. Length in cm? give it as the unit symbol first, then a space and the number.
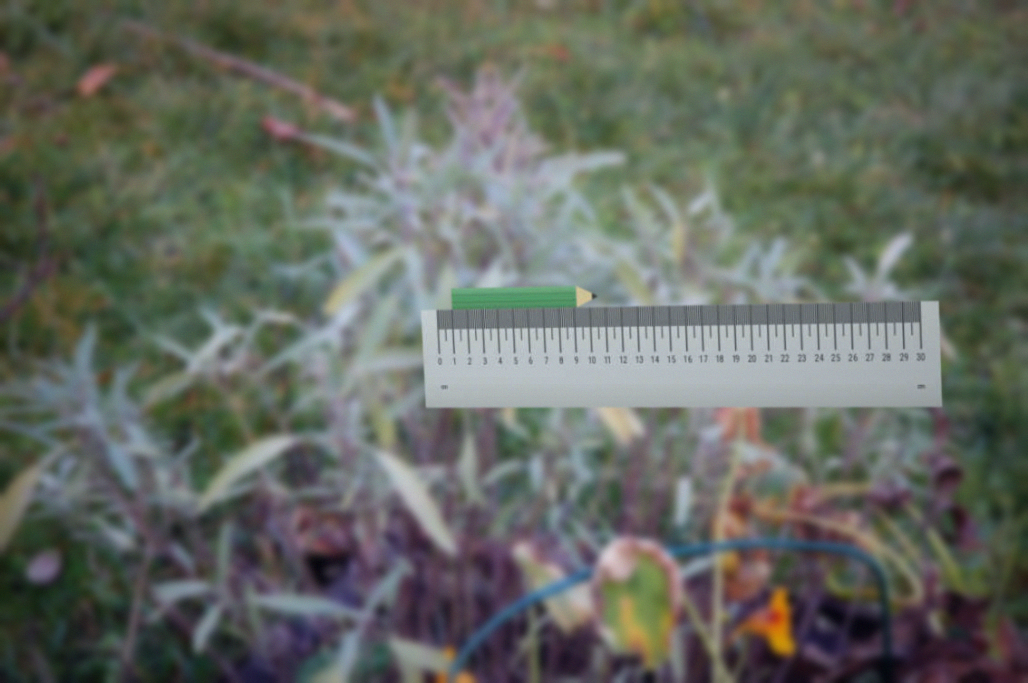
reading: cm 9.5
